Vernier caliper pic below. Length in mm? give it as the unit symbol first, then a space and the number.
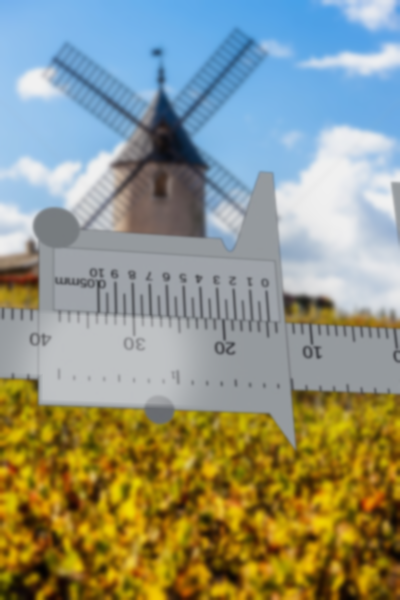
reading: mm 14.8
